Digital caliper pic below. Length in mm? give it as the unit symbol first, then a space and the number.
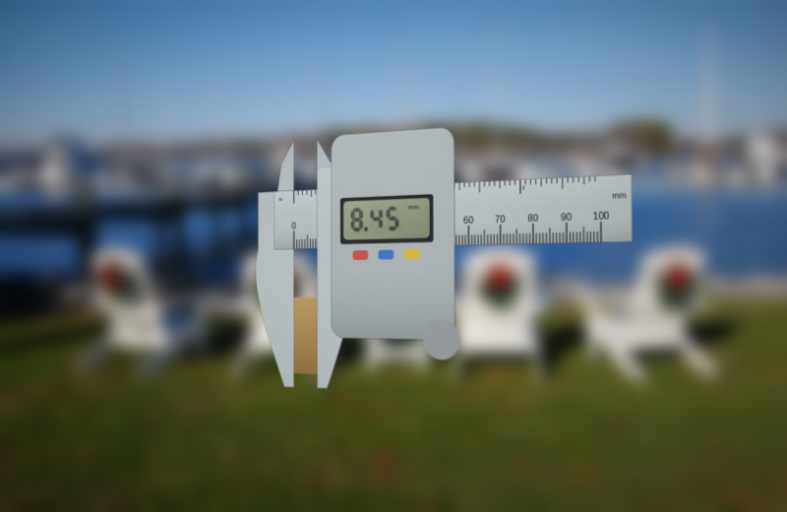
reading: mm 8.45
